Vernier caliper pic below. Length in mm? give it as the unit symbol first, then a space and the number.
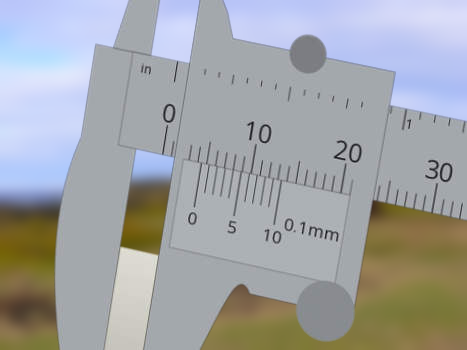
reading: mm 4.4
